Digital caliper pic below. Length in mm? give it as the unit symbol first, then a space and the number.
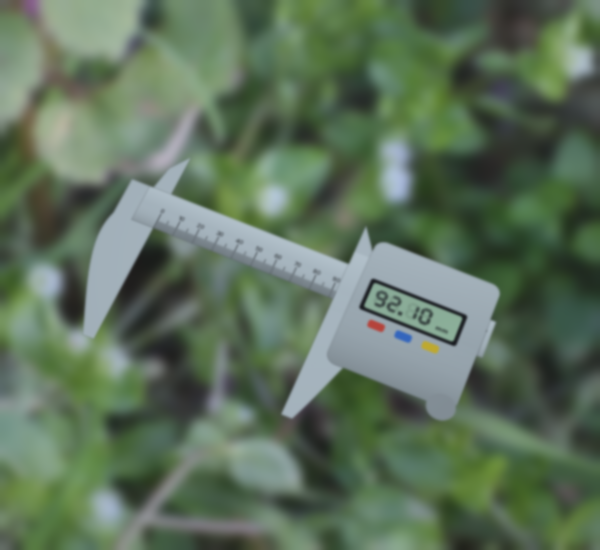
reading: mm 92.10
